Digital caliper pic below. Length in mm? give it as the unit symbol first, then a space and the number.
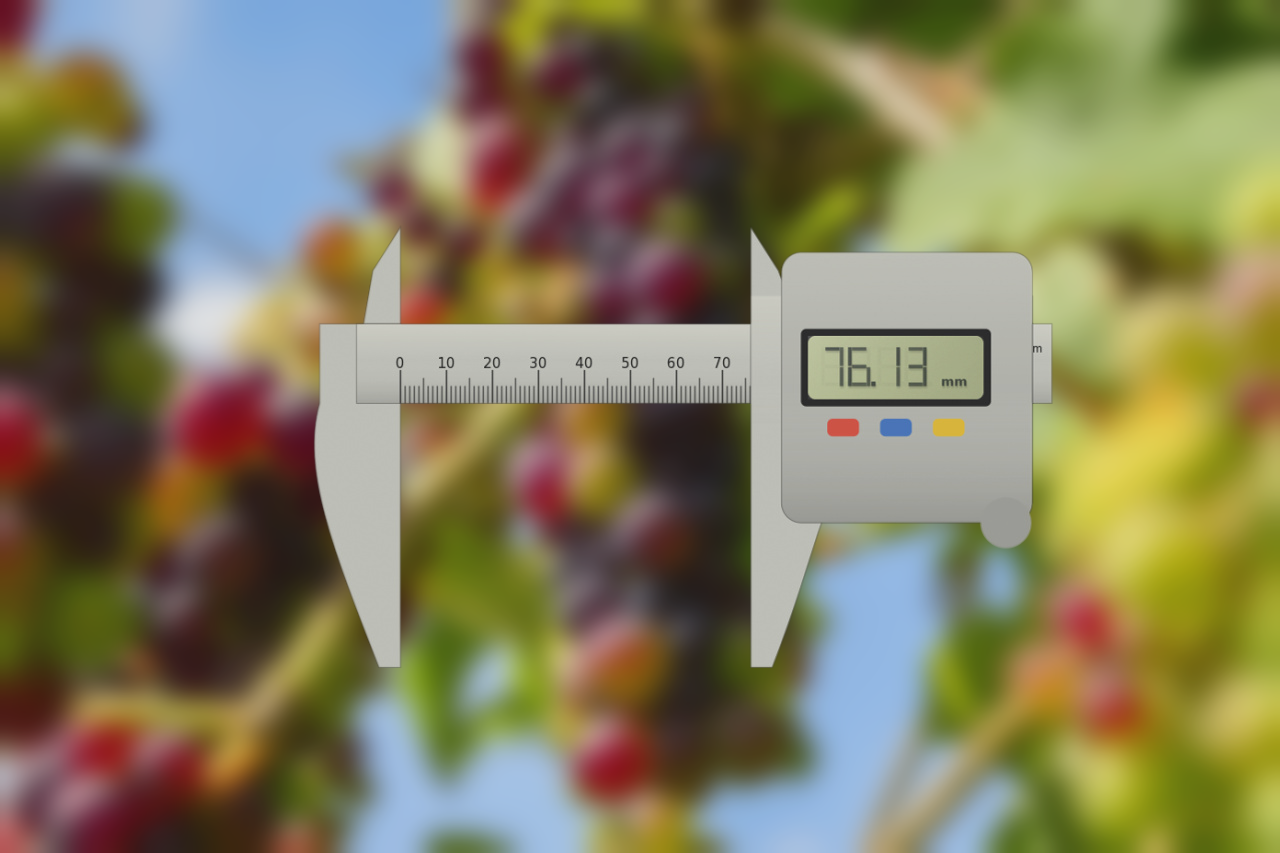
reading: mm 76.13
